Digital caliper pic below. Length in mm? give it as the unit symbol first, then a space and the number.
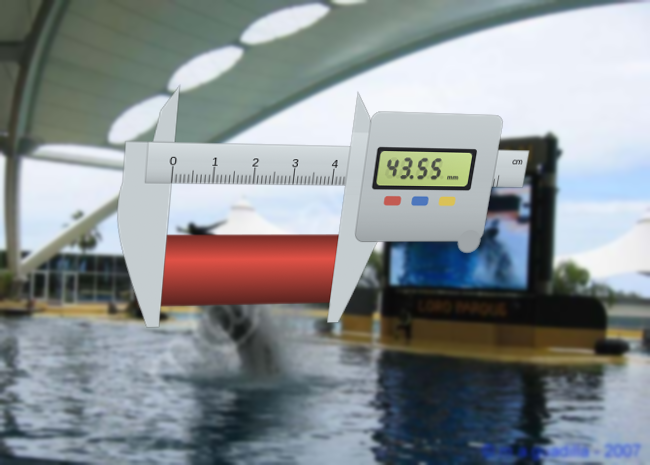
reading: mm 43.55
